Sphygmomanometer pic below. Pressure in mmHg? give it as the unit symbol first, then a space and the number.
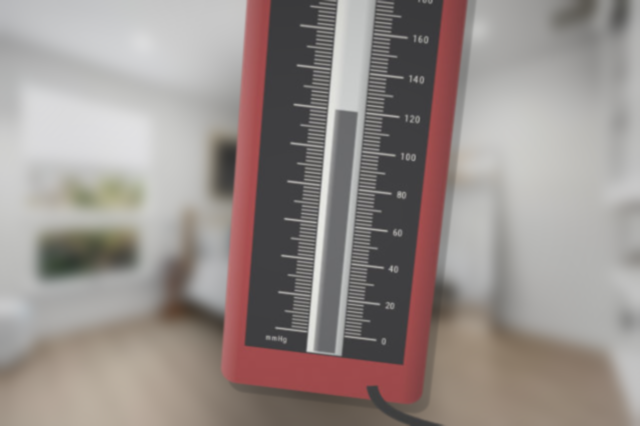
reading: mmHg 120
